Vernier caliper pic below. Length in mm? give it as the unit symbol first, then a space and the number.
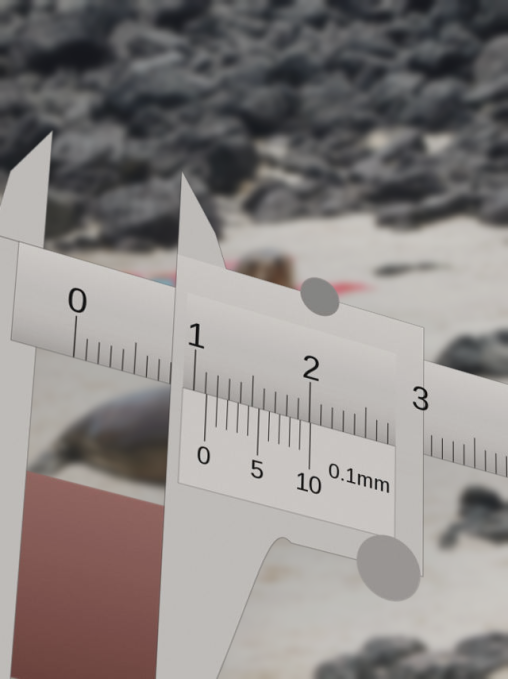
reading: mm 11.1
